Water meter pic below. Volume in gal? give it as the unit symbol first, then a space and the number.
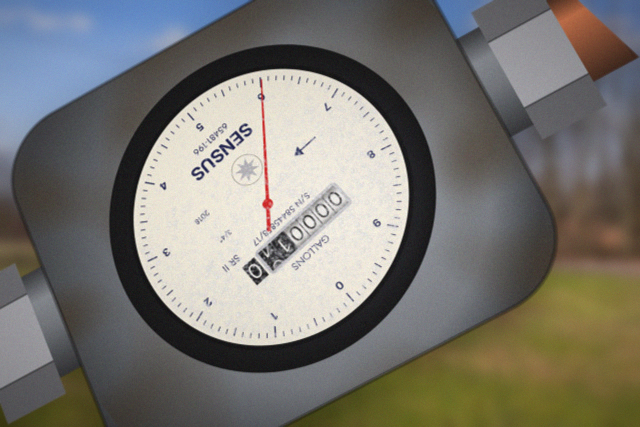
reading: gal 136.0
